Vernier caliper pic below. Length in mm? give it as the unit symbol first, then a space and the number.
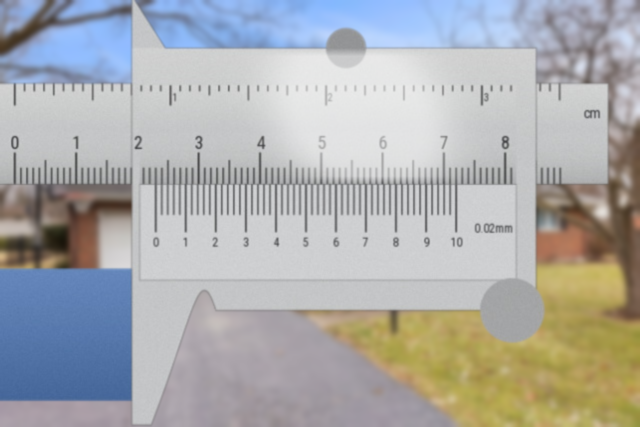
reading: mm 23.0
